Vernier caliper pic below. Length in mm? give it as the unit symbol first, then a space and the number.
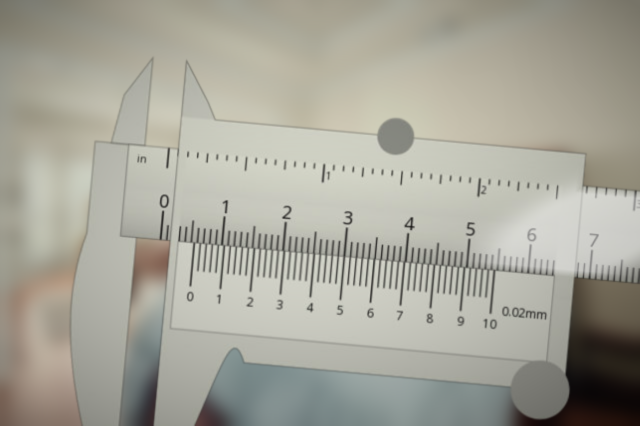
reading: mm 5.5
